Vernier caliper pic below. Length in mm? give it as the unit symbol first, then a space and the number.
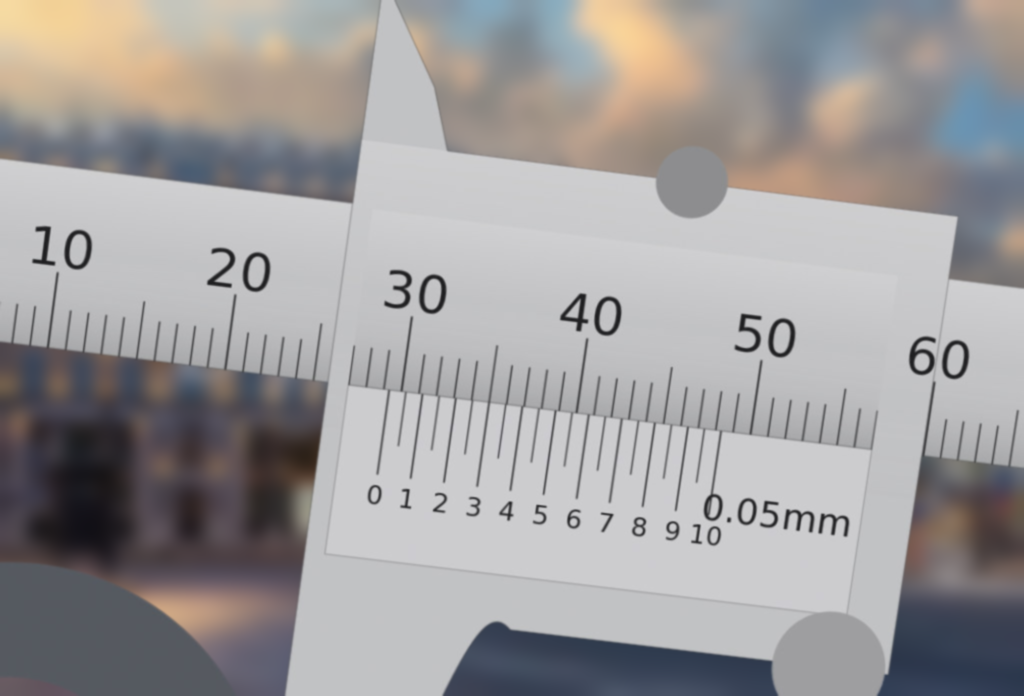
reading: mm 29.3
